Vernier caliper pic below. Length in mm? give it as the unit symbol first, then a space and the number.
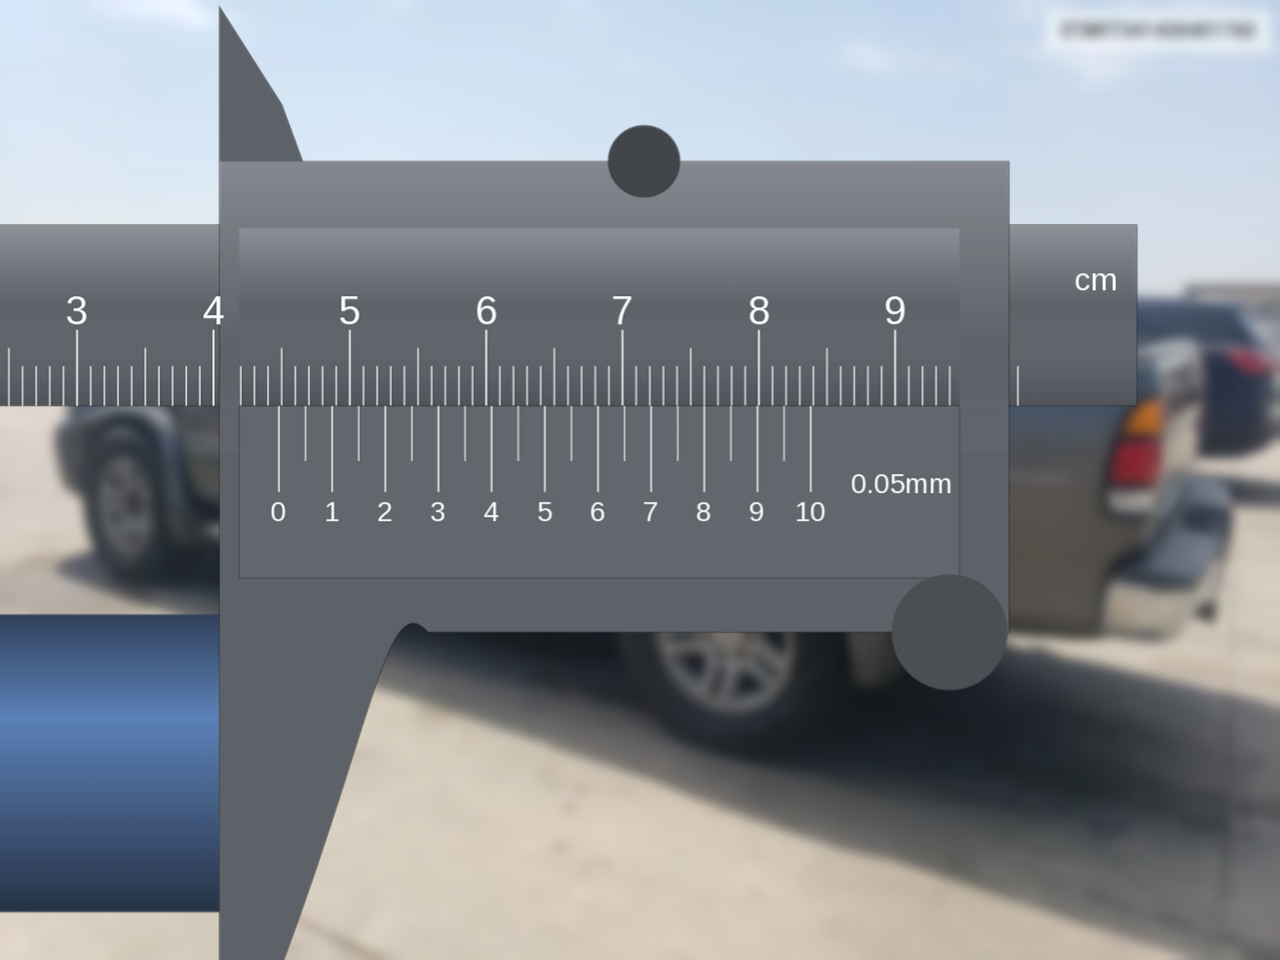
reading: mm 44.8
